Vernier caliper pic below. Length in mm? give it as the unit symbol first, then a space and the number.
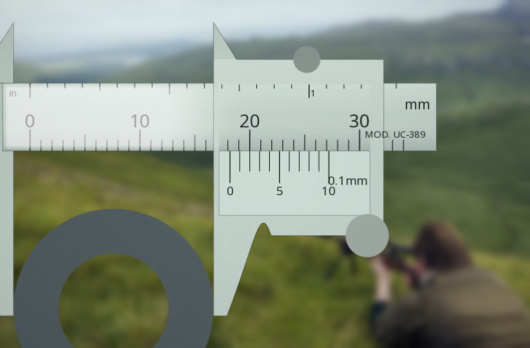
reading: mm 18.2
